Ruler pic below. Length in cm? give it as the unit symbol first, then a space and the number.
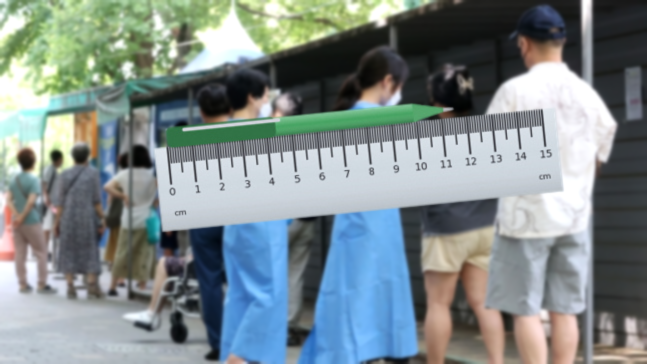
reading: cm 11.5
